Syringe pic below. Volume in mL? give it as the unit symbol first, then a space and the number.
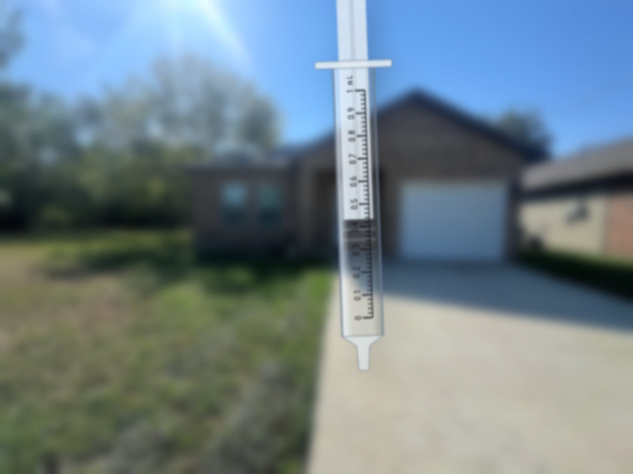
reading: mL 0.3
